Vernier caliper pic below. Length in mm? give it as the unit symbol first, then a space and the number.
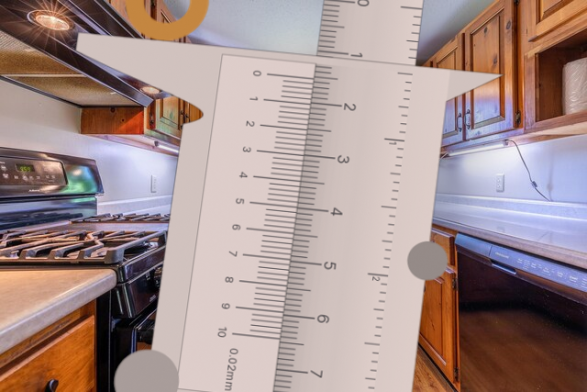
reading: mm 15.4
